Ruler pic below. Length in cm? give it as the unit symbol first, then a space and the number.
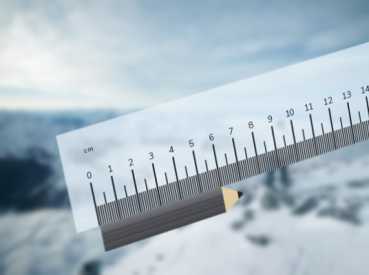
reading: cm 7
